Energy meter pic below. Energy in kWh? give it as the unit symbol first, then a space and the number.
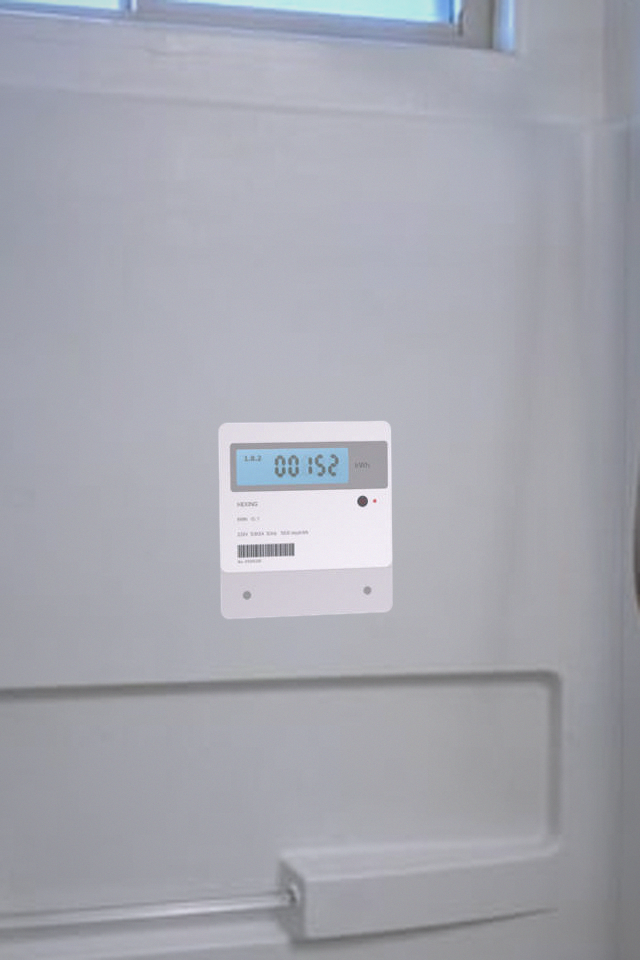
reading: kWh 152
